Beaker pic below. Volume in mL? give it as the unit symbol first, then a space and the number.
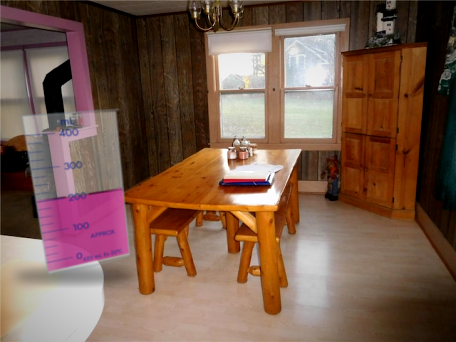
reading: mL 200
